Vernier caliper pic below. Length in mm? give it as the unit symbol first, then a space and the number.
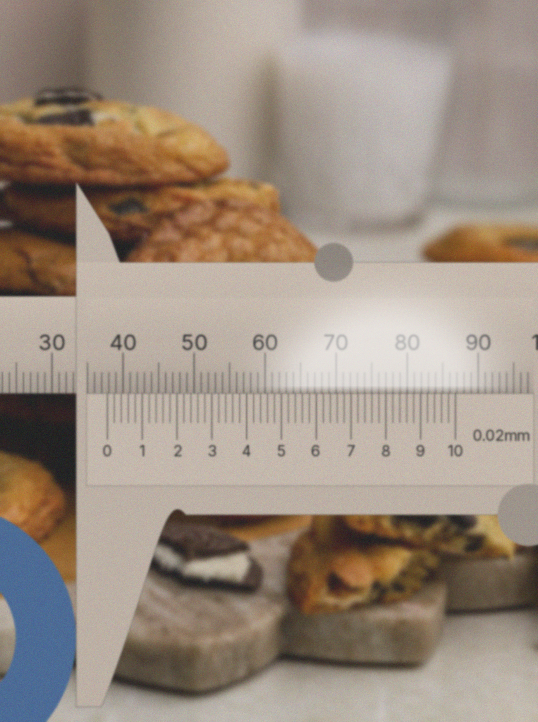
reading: mm 37.8
